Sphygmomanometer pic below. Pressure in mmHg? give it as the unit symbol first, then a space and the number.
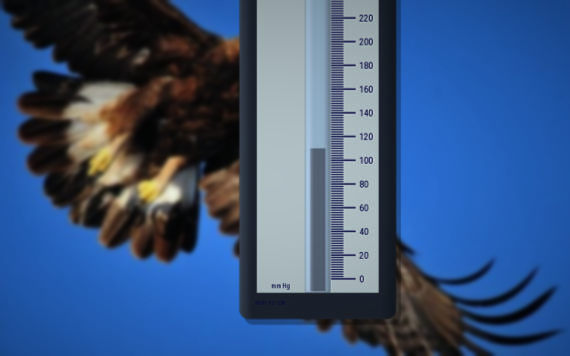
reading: mmHg 110
